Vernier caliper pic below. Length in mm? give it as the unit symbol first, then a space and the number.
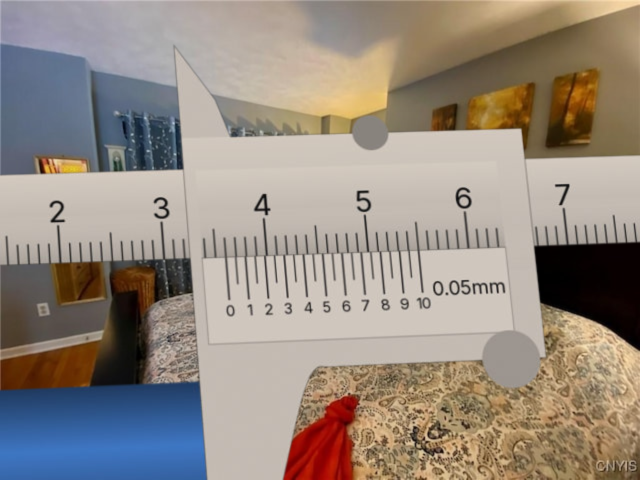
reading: mm 36.0
